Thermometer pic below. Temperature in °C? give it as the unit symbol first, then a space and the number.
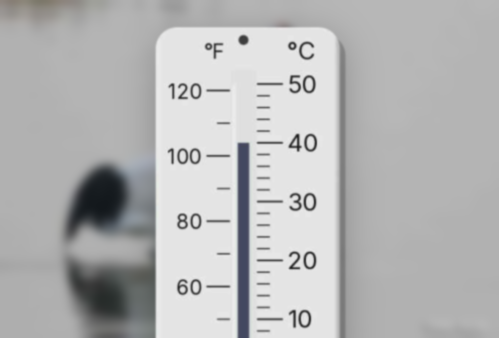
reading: °C 40
